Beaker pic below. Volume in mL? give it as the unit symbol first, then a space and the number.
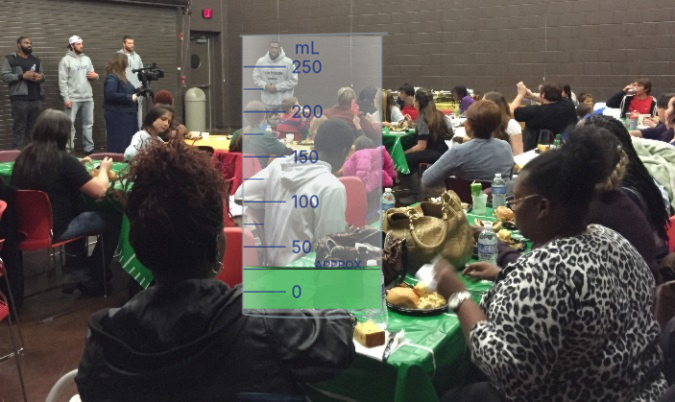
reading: mL 25
